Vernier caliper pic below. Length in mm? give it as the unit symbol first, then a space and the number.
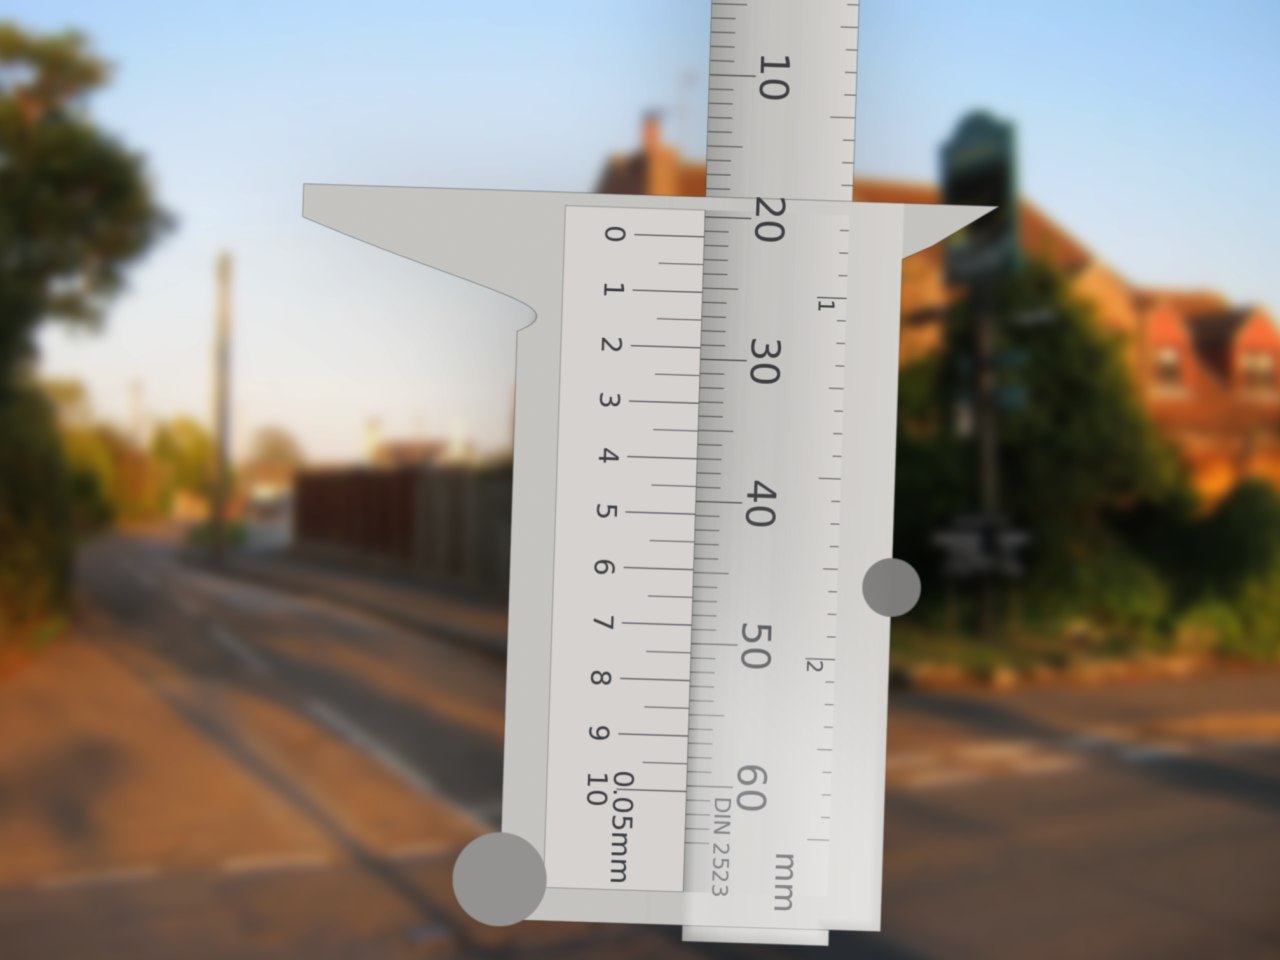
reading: mm 21.4
